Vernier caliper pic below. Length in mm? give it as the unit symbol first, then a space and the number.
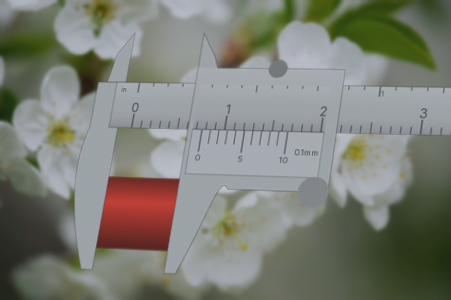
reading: mm 7.6
